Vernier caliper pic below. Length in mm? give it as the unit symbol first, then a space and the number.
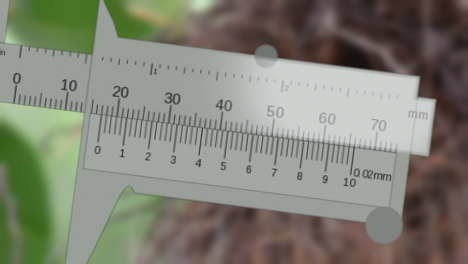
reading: mm 17.0
